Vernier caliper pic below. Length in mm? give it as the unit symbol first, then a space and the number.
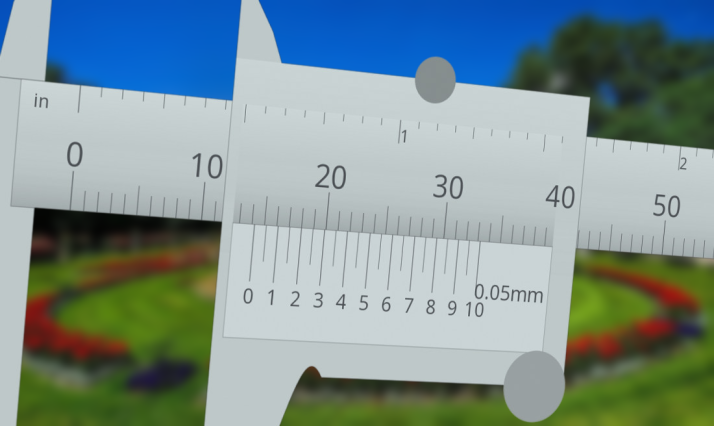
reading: mm 14.2
